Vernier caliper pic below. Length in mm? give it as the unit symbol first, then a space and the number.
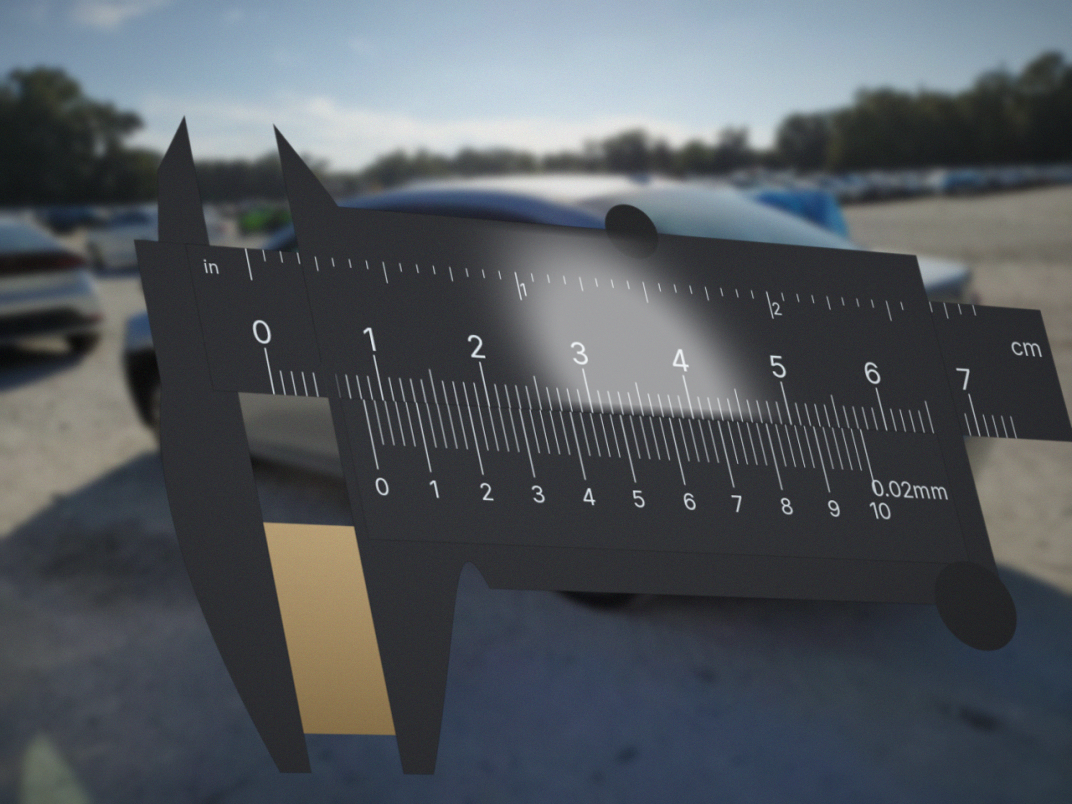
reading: mm 8.2
